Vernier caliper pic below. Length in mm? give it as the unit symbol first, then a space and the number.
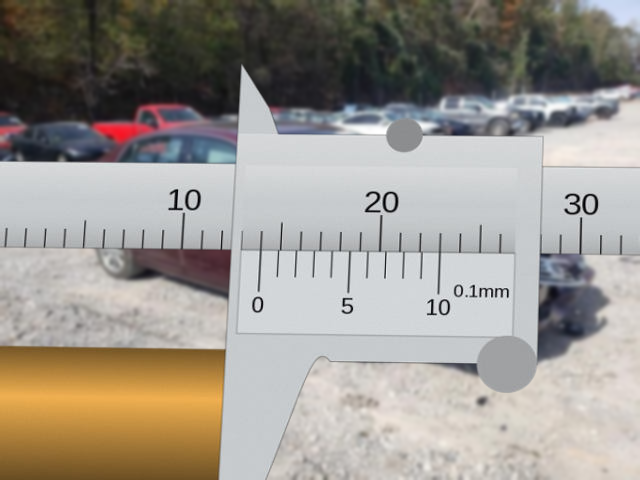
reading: mm 14.0
